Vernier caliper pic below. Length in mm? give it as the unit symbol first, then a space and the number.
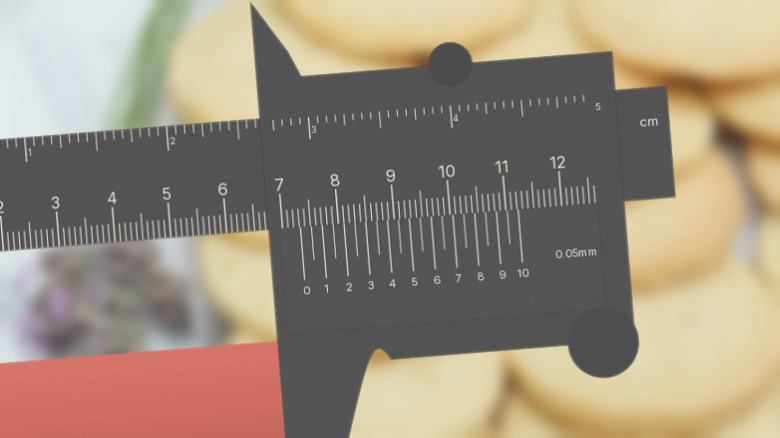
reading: mm 73.2
